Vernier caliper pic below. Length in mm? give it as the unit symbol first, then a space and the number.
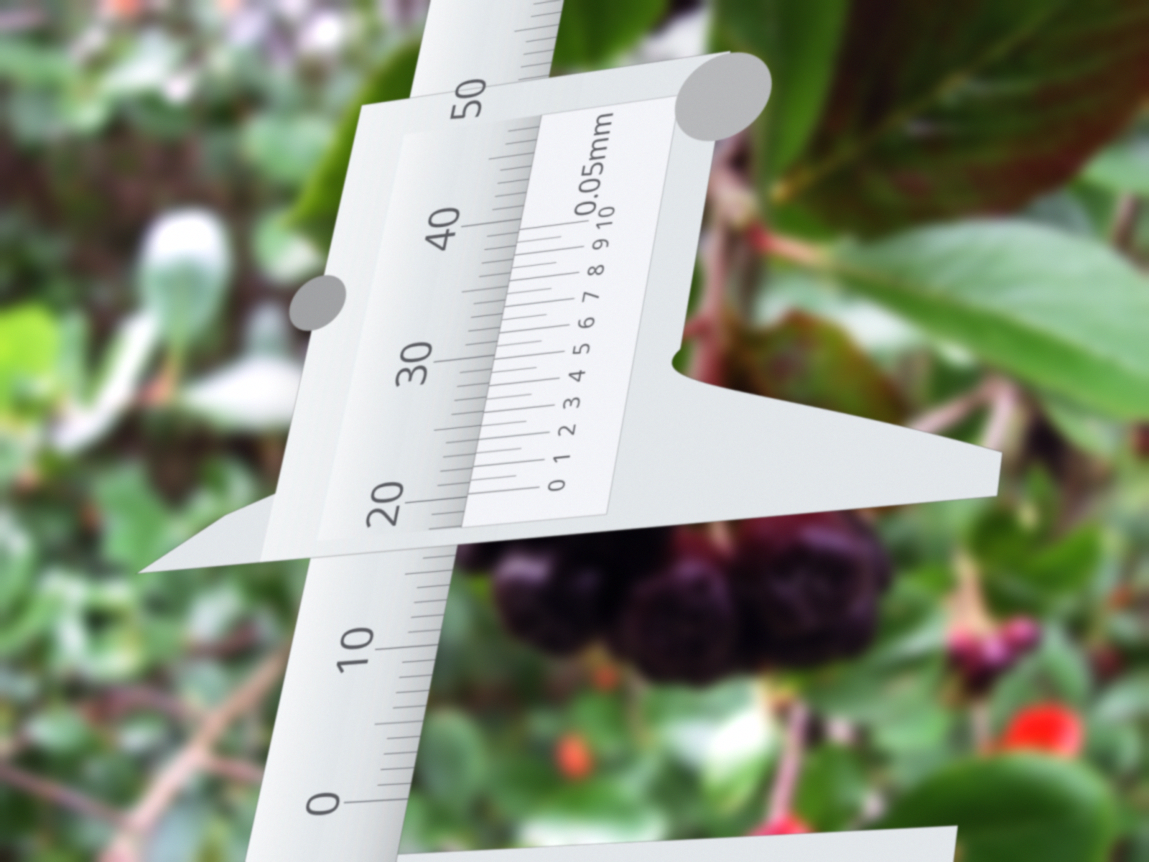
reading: mm 20.2
